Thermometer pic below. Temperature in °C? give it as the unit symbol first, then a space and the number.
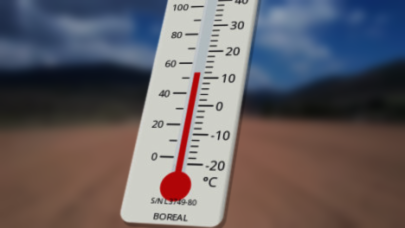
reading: °C 12
